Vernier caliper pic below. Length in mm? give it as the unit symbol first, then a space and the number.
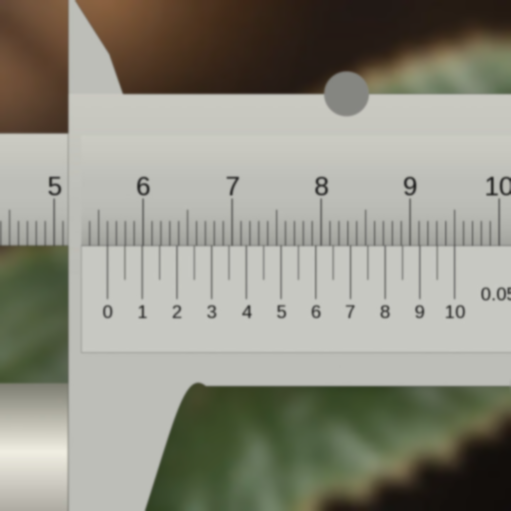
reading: mm 56.0
